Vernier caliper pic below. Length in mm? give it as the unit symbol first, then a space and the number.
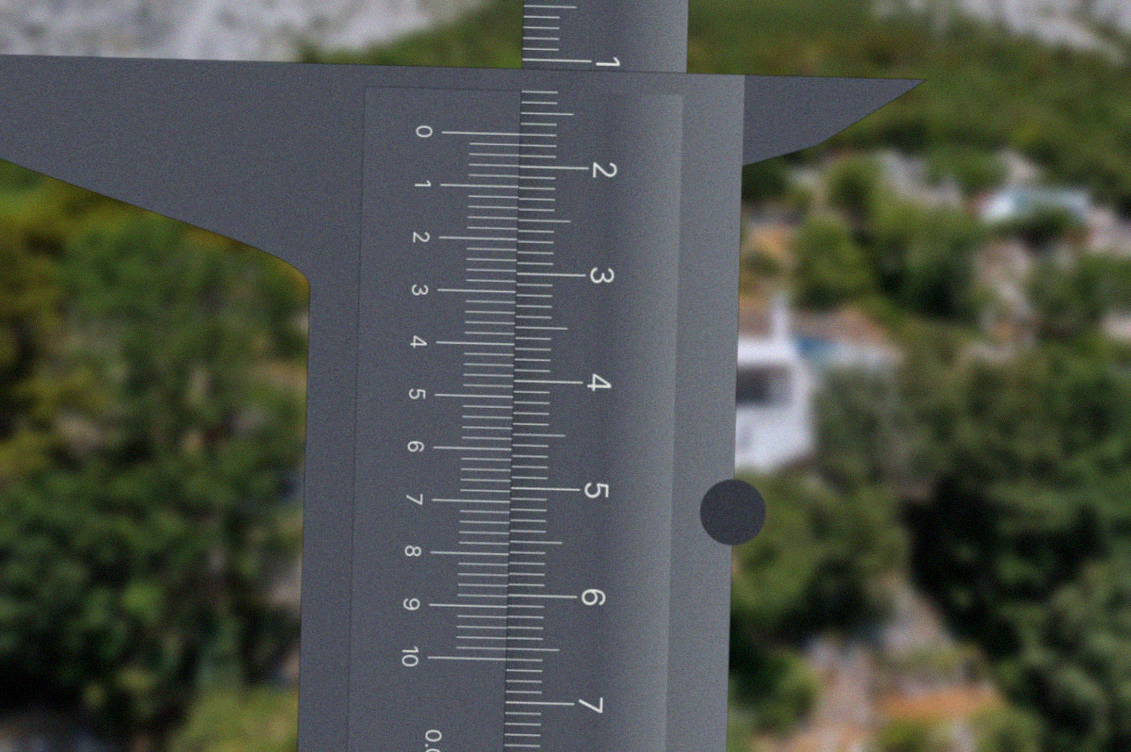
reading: mm 17.0
